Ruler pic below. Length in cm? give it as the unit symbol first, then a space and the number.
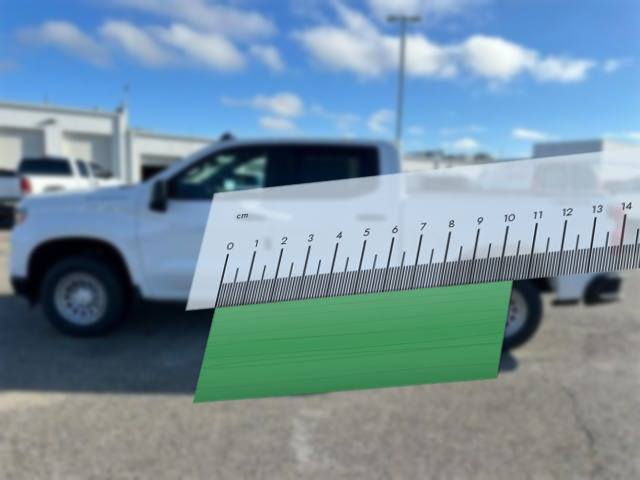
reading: cm 10.5
